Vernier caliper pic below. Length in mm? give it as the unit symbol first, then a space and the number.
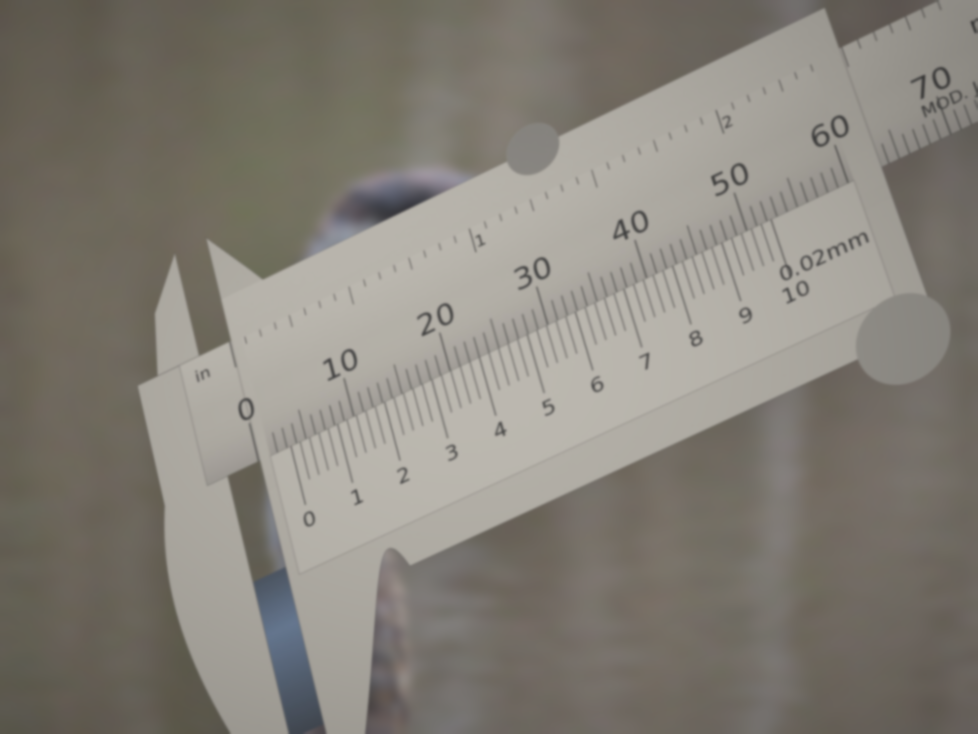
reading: mm 3.4
